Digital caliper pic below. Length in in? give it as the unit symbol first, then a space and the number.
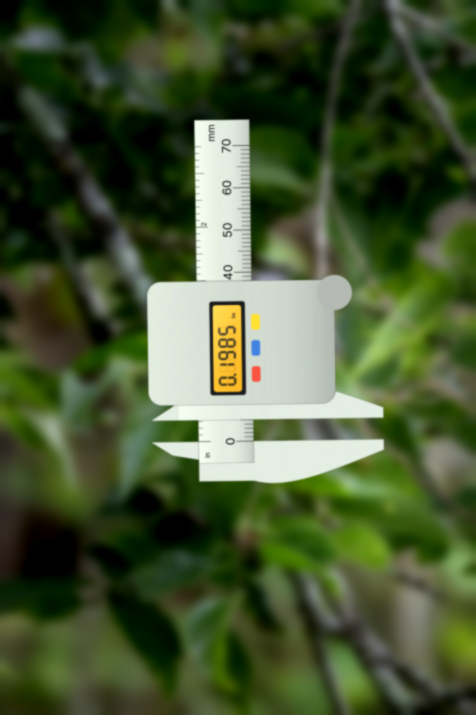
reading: in 0.1985
